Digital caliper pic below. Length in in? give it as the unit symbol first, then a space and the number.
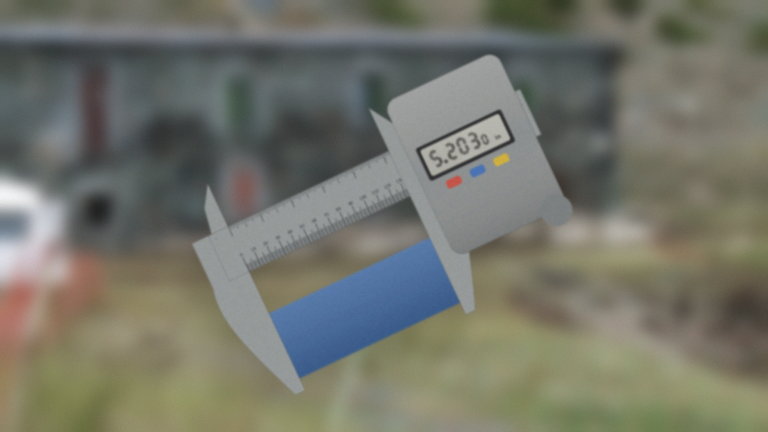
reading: in 5.2030
